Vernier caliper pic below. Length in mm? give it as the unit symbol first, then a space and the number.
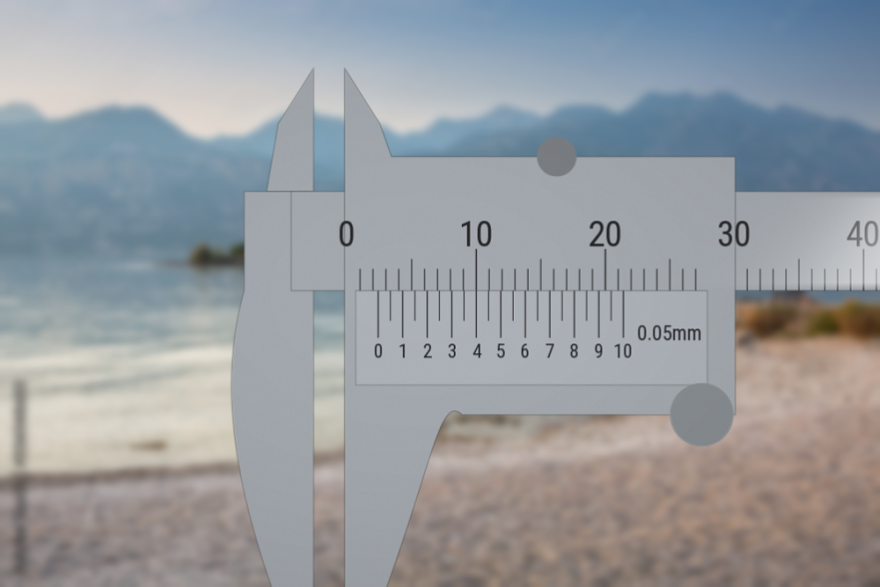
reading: mm 2.4
